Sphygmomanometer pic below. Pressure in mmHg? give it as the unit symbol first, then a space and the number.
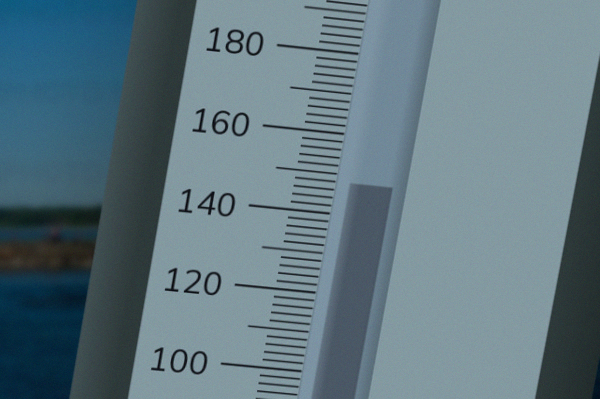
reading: mmHg 148
